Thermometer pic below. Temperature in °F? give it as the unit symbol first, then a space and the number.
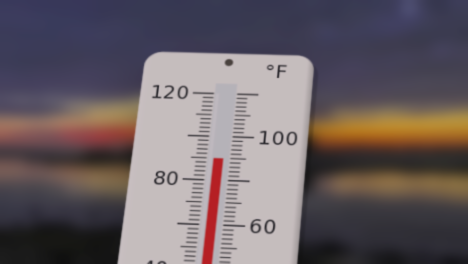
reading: °F 90
